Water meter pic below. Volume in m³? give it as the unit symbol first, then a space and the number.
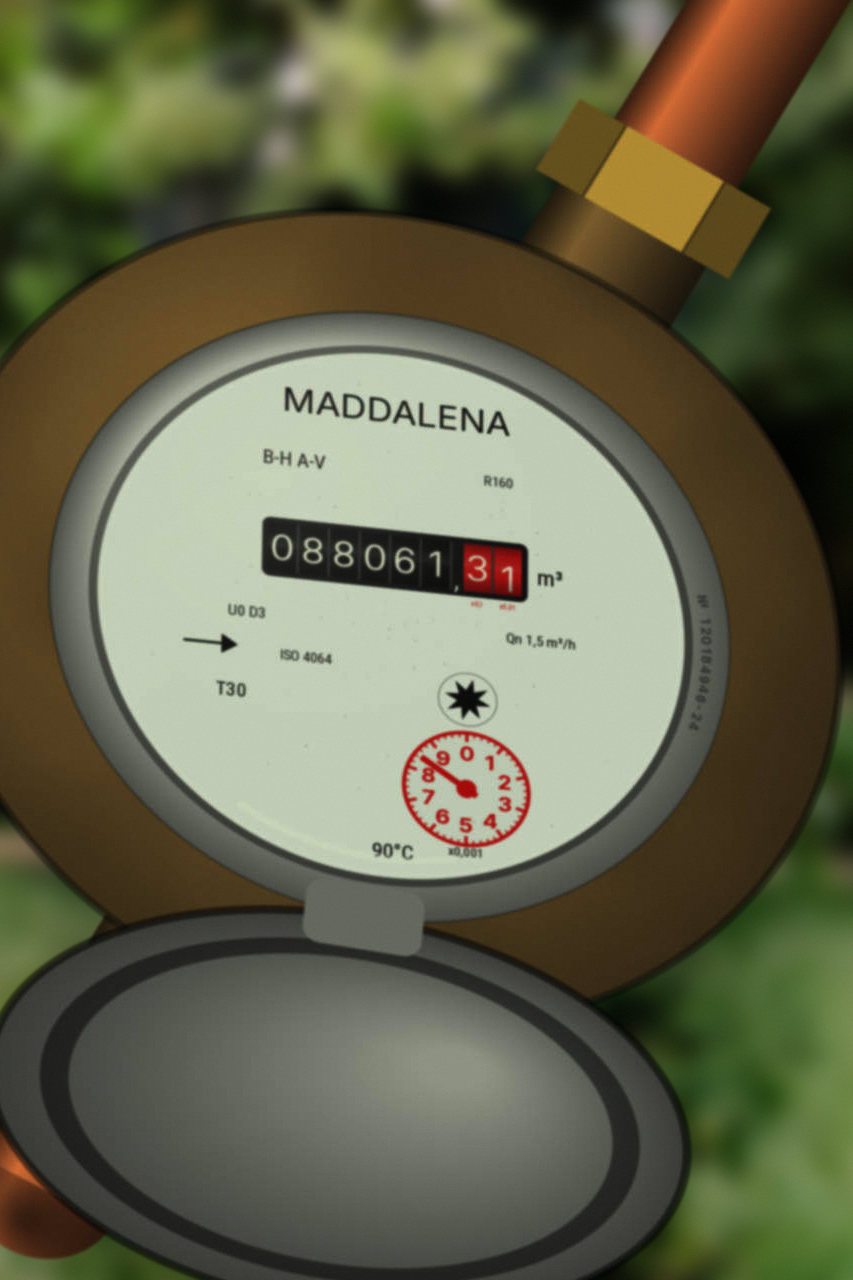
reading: m³ 88061.308
